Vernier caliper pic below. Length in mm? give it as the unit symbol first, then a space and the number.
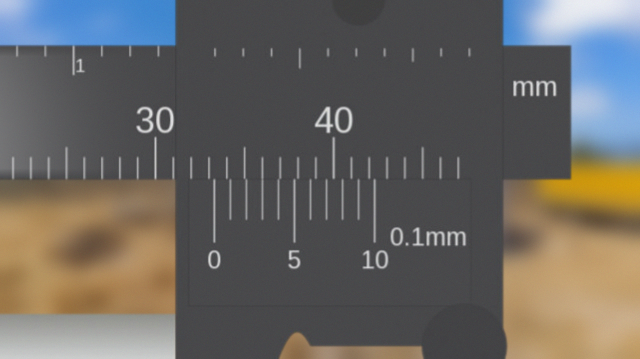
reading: mm 33.3
